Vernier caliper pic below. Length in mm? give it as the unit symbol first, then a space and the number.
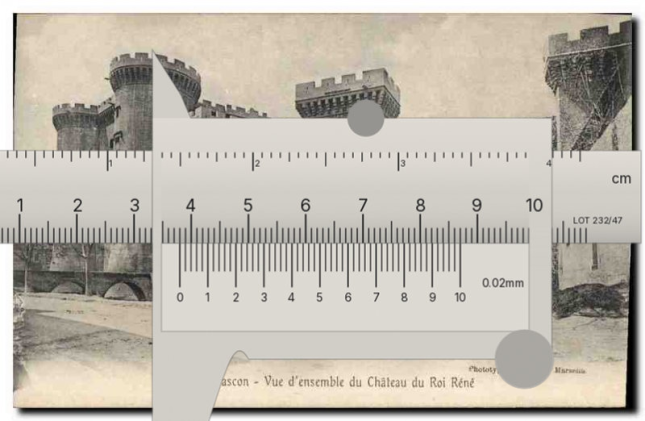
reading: mm 38.0
